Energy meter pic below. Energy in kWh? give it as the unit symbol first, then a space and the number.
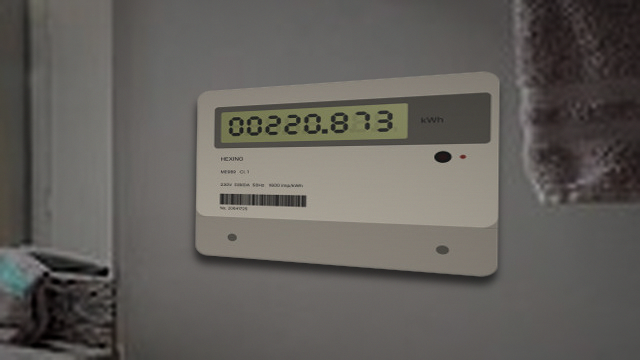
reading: kWh 220.873
